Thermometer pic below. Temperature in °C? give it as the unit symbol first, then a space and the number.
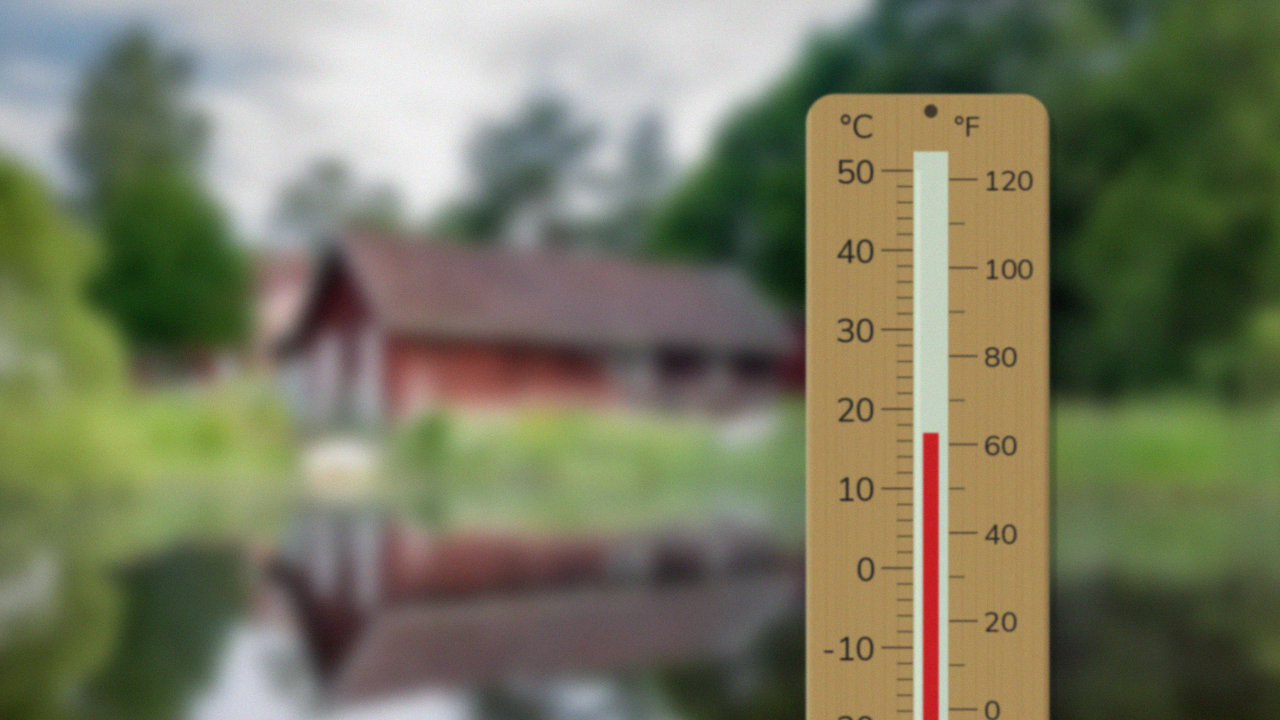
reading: °C 17
